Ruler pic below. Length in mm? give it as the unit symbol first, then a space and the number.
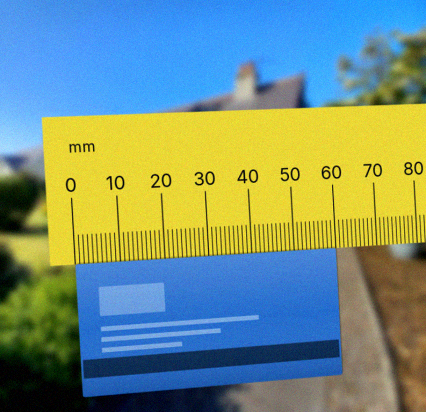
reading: mm 60
